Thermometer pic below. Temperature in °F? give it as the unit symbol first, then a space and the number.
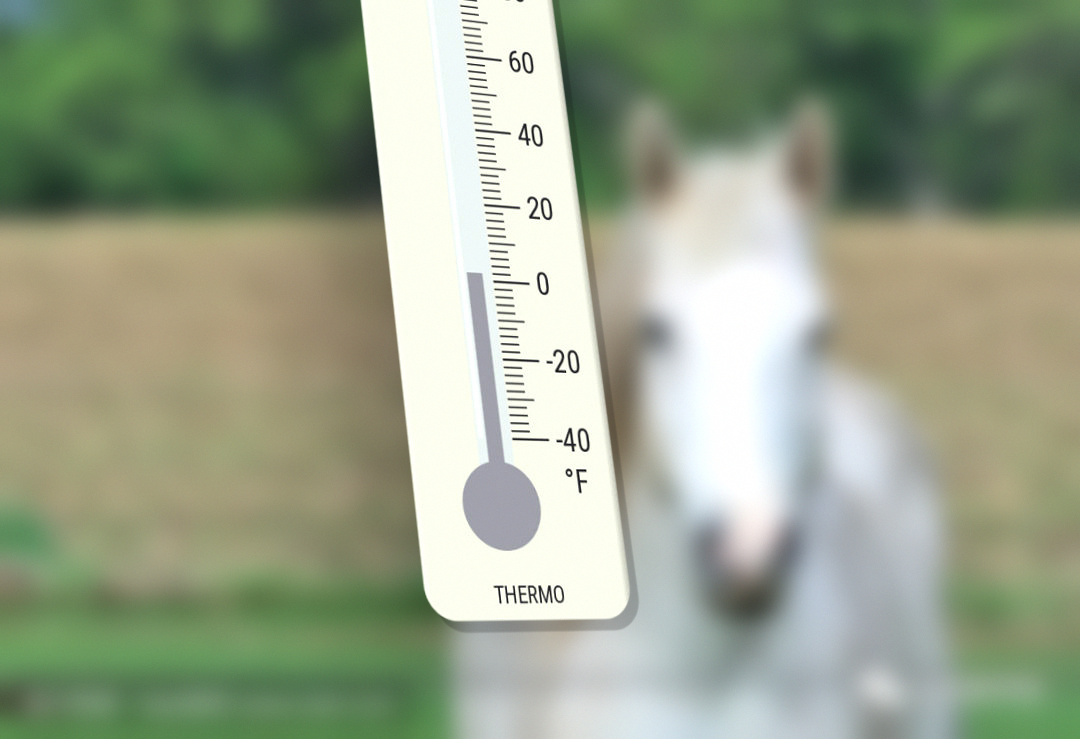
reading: °F 2
